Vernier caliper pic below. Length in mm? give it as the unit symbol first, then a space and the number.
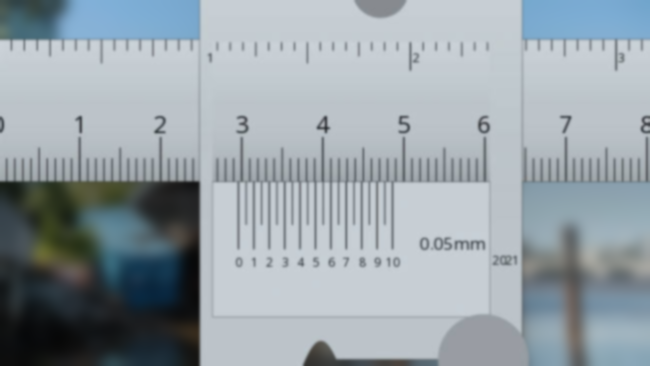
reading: mm 29.6
